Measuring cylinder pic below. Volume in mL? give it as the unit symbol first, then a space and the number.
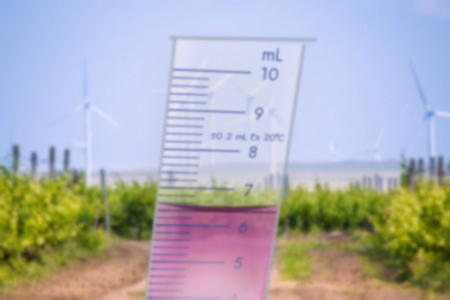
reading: mL 6.4
